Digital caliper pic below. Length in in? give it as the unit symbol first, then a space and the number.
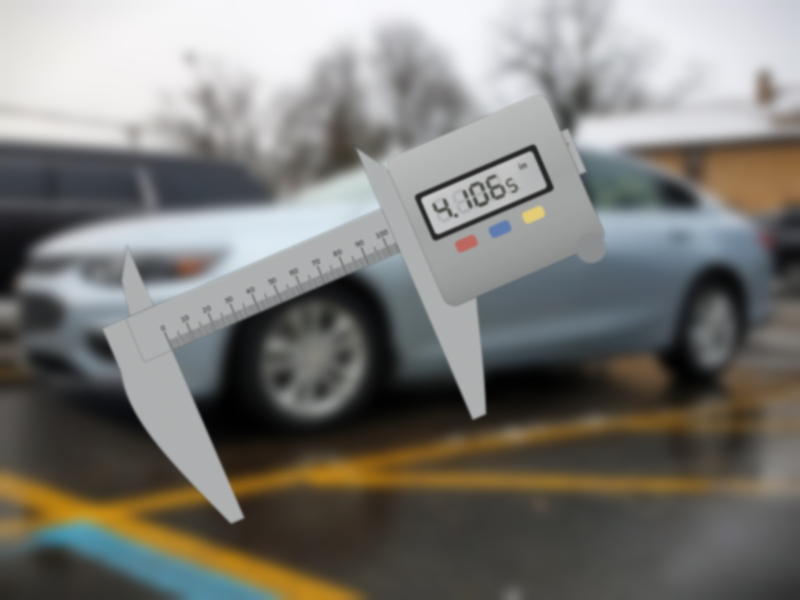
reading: in 4.1065
